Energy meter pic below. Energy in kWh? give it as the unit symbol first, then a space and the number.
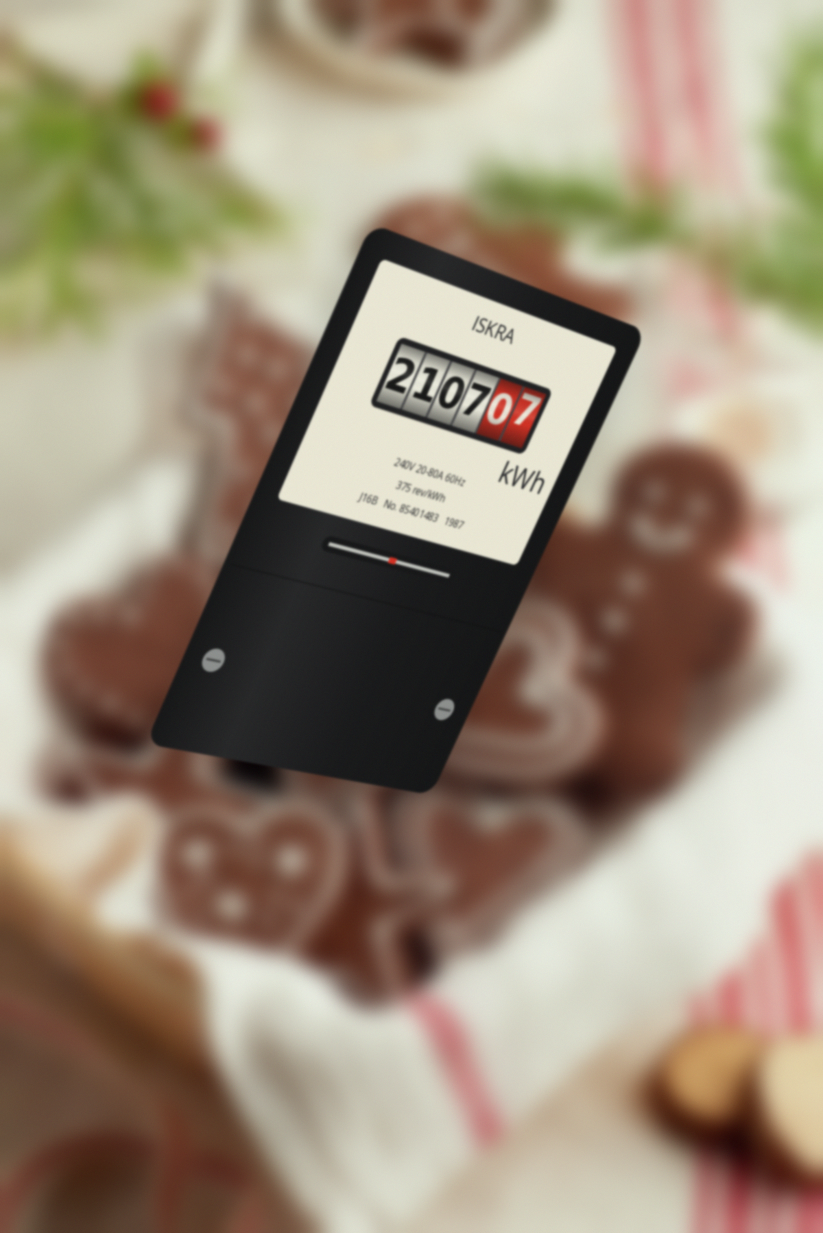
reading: kWh 2107.07
